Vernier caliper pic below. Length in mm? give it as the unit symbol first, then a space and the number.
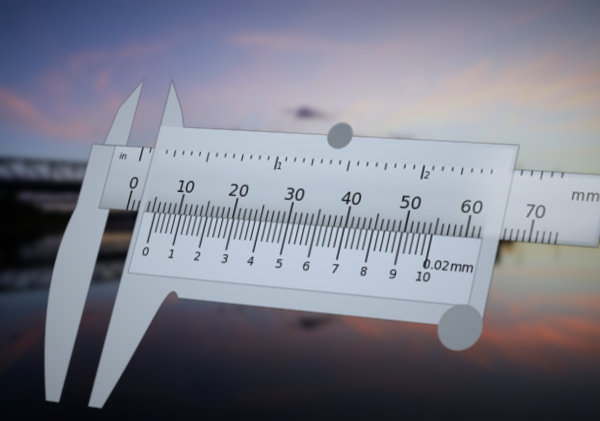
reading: mm 5.5
